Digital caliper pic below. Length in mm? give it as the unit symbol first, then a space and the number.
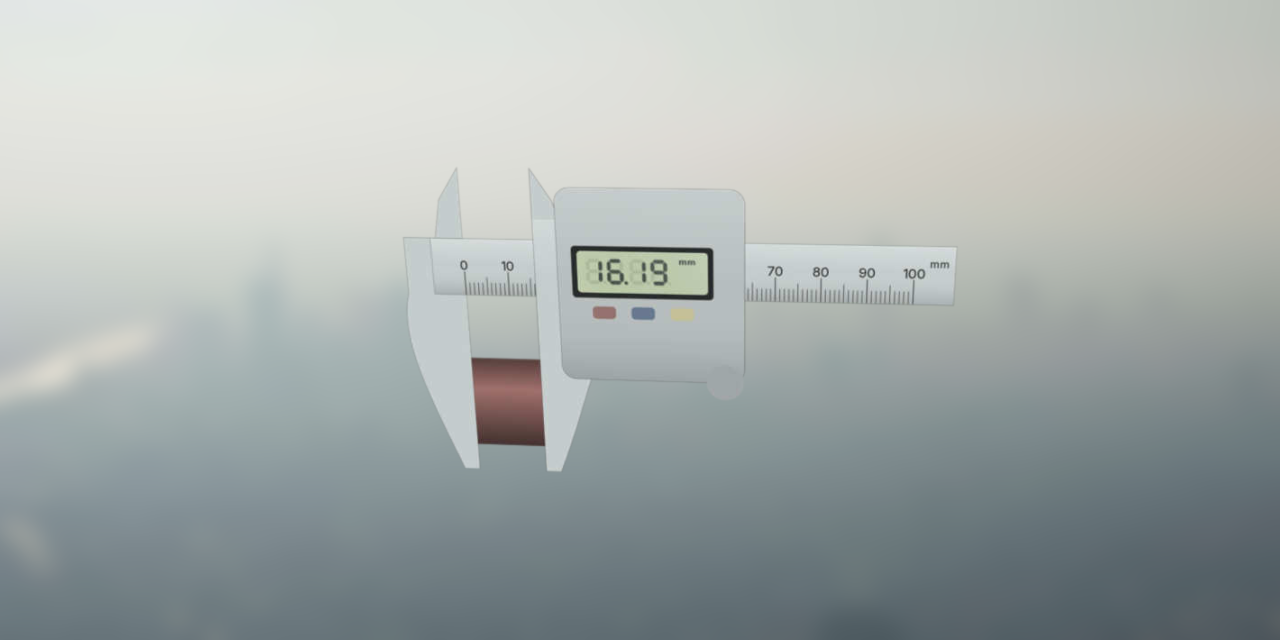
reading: mm 16.19
